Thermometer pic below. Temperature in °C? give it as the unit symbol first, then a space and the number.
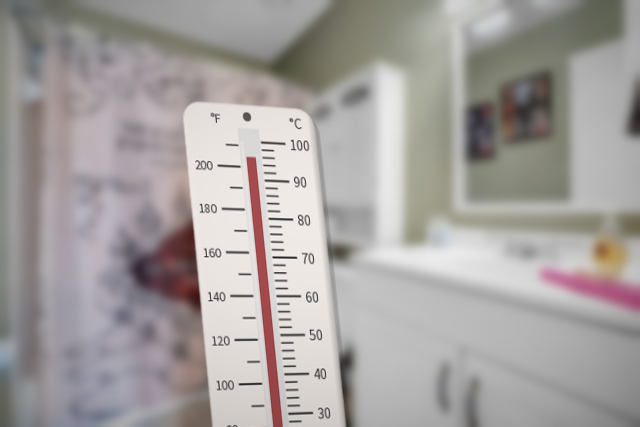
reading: °C 96
